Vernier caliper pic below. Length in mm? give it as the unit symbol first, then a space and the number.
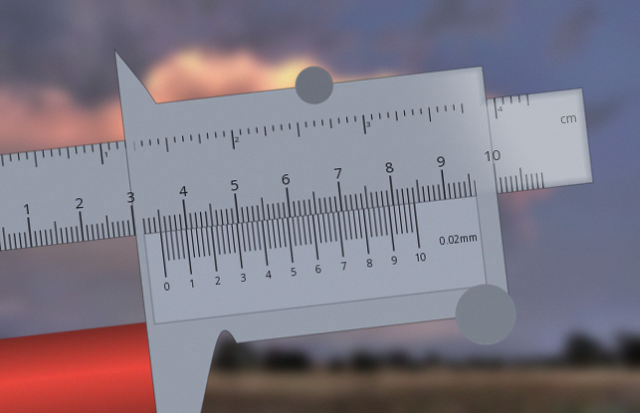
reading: mm 35.0
